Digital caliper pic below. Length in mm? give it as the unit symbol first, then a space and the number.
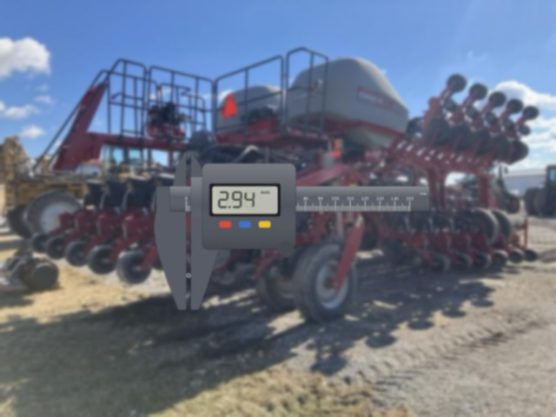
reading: mm 2.94
